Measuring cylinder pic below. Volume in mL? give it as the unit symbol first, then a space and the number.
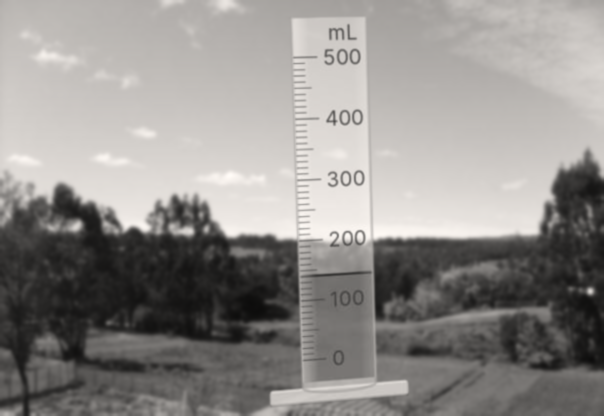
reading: mL 140
